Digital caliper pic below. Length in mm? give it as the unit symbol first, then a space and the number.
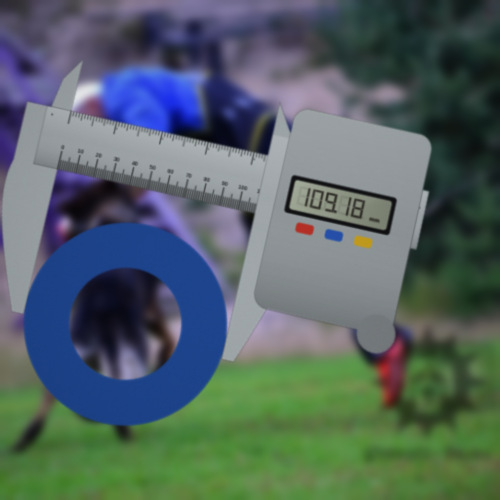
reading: mm 109.18
